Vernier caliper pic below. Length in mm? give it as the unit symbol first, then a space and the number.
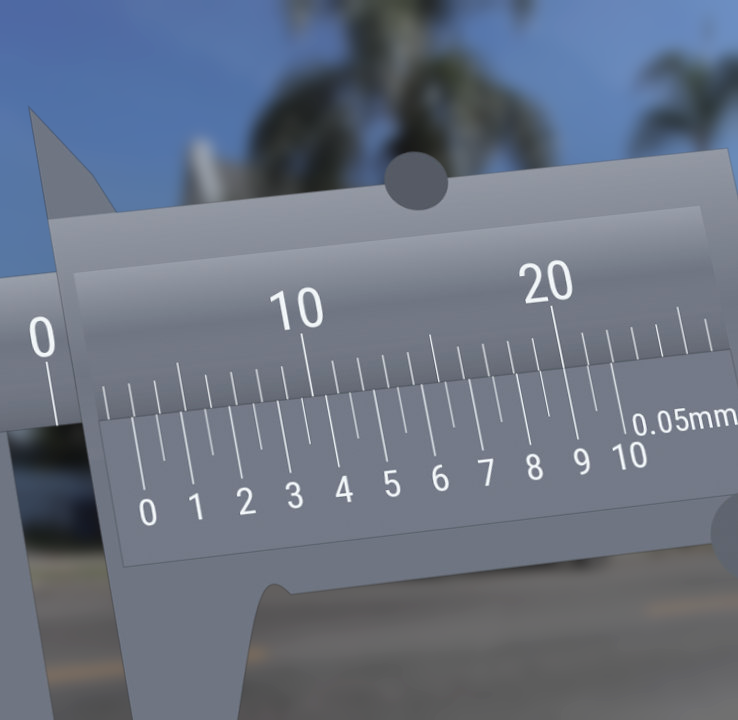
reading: mm 2.90
